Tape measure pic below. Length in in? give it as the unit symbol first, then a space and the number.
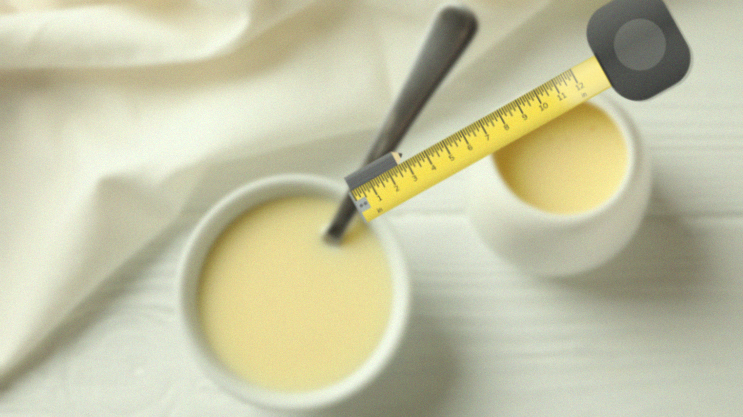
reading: in 3
